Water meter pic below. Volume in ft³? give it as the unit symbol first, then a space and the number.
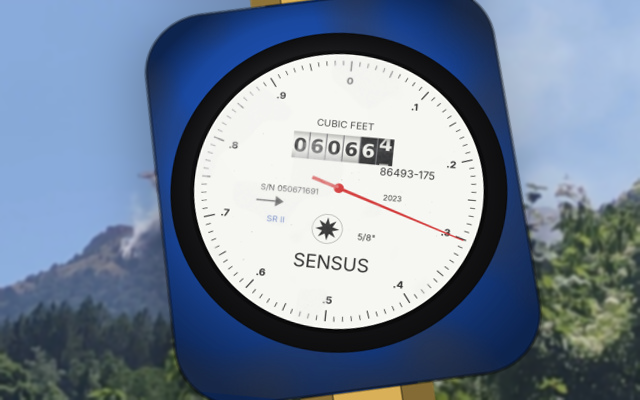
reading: ft³ 60664.30
